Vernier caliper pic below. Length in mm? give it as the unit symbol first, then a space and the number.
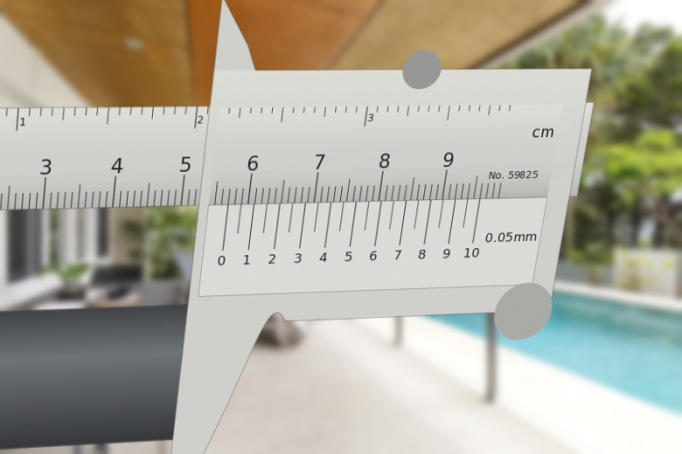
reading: mm 57.0
